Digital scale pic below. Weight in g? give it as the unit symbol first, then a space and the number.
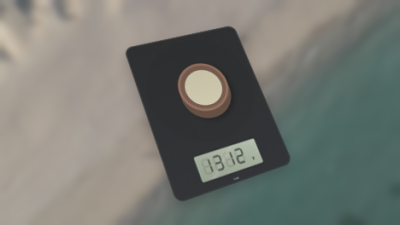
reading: g 1312
